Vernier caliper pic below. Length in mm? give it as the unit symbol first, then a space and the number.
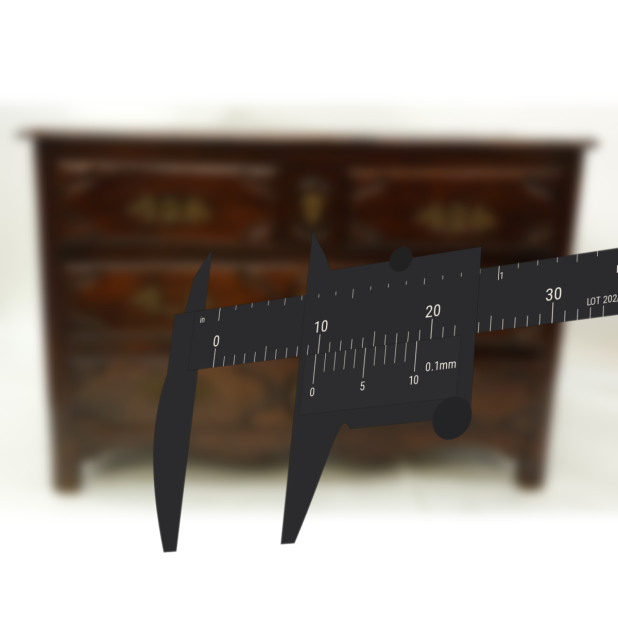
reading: mm 9.8
